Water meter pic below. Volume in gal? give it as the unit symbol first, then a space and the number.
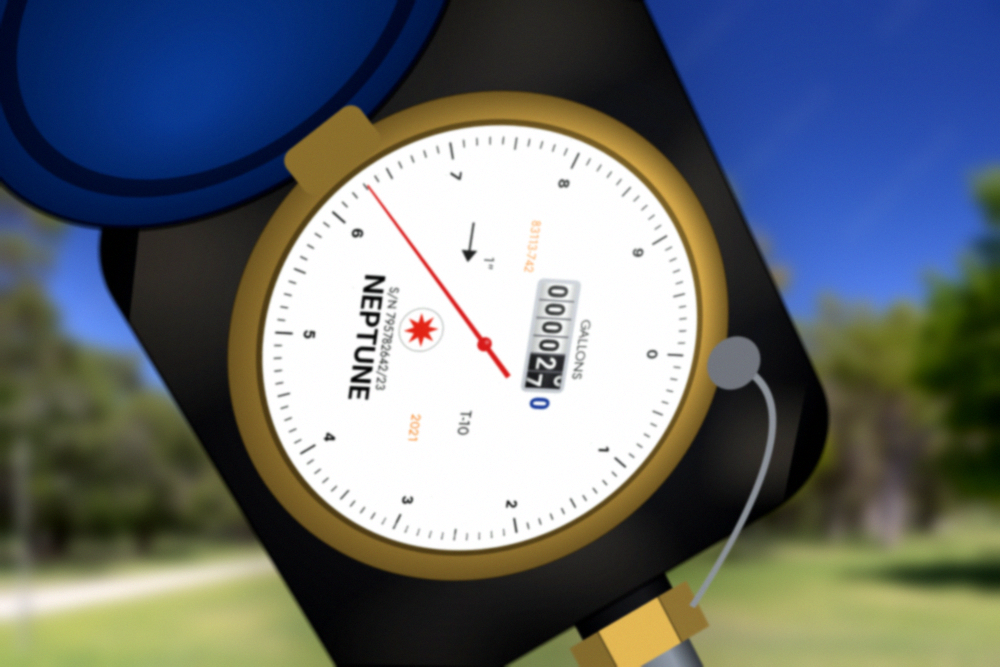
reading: gal 266.3
